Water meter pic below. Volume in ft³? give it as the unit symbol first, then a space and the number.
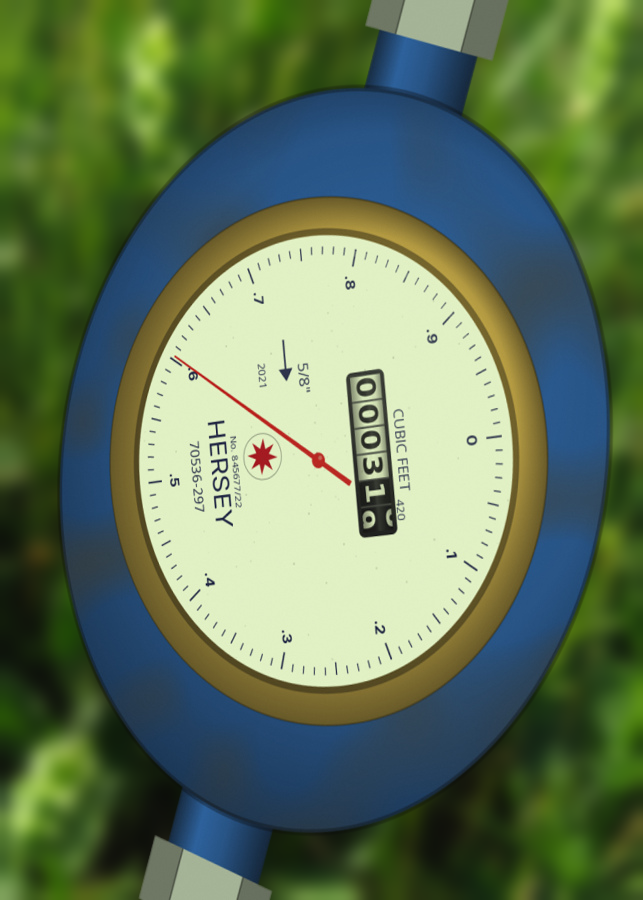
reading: ft³ 318.60
